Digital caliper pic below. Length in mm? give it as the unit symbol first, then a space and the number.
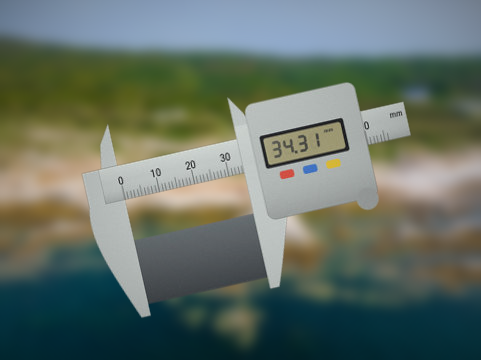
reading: mm 34.31
